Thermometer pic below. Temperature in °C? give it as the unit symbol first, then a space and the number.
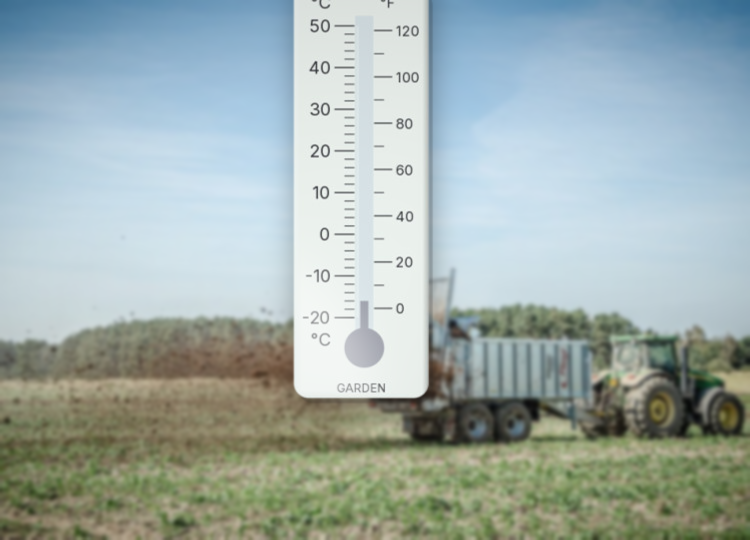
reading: °C -16
